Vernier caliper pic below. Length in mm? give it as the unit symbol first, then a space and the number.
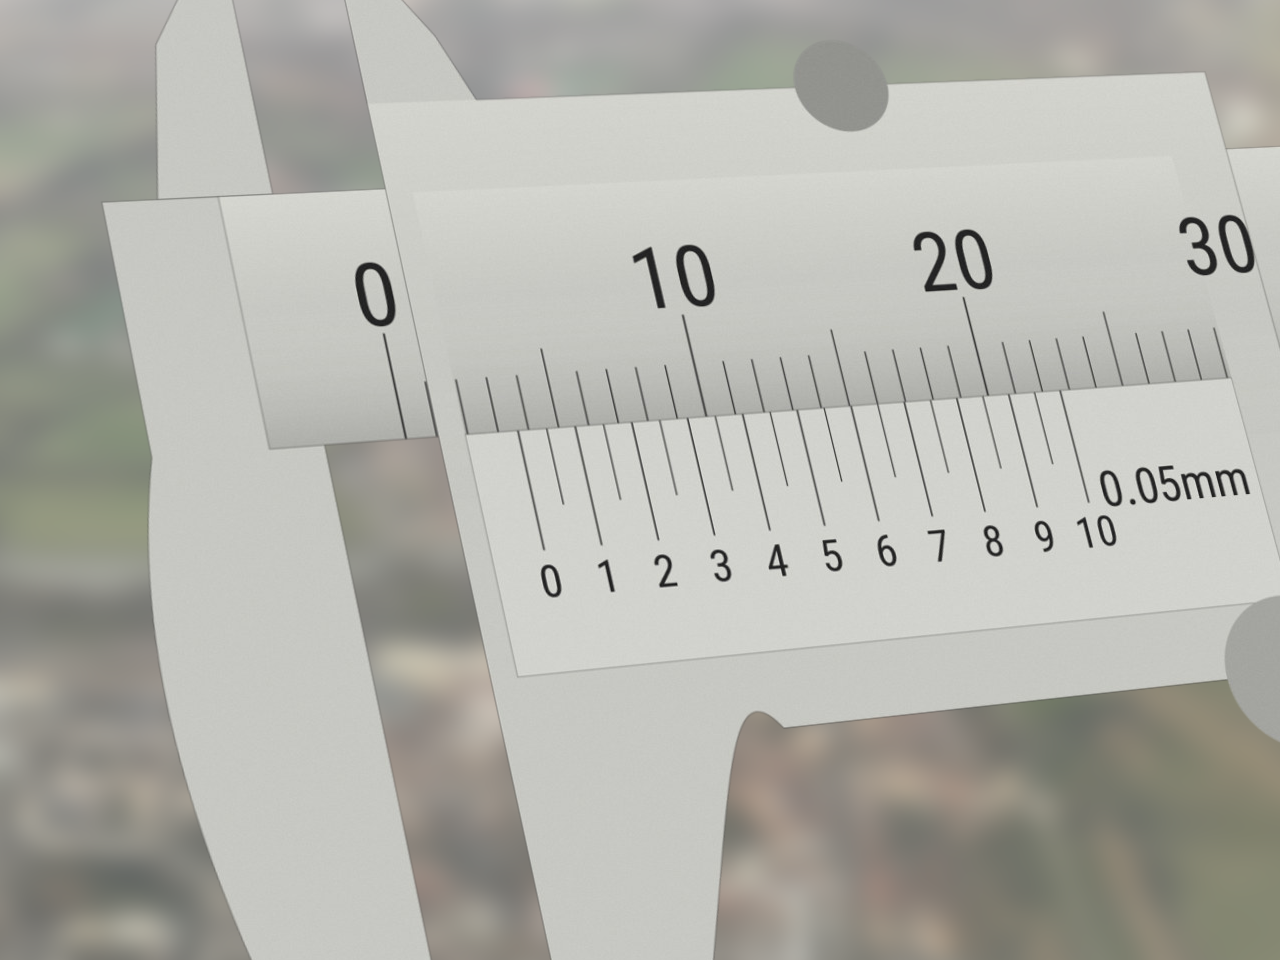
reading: mm 3.65
